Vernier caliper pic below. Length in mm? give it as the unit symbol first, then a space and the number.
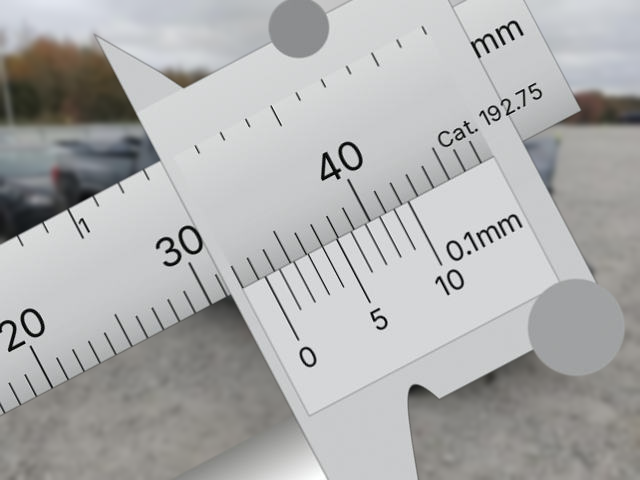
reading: mm 33.4
